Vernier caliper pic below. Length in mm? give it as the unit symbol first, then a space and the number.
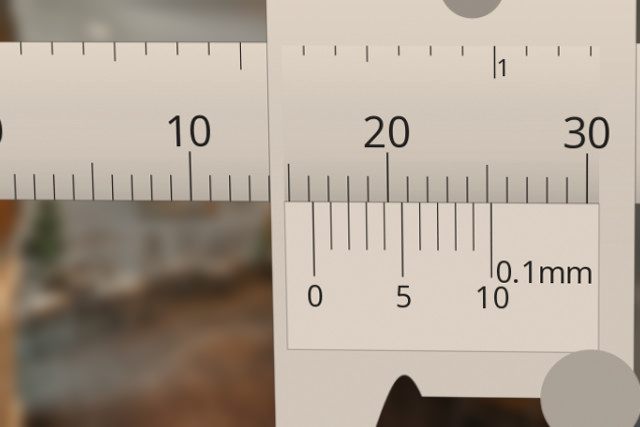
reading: mm 16.2
